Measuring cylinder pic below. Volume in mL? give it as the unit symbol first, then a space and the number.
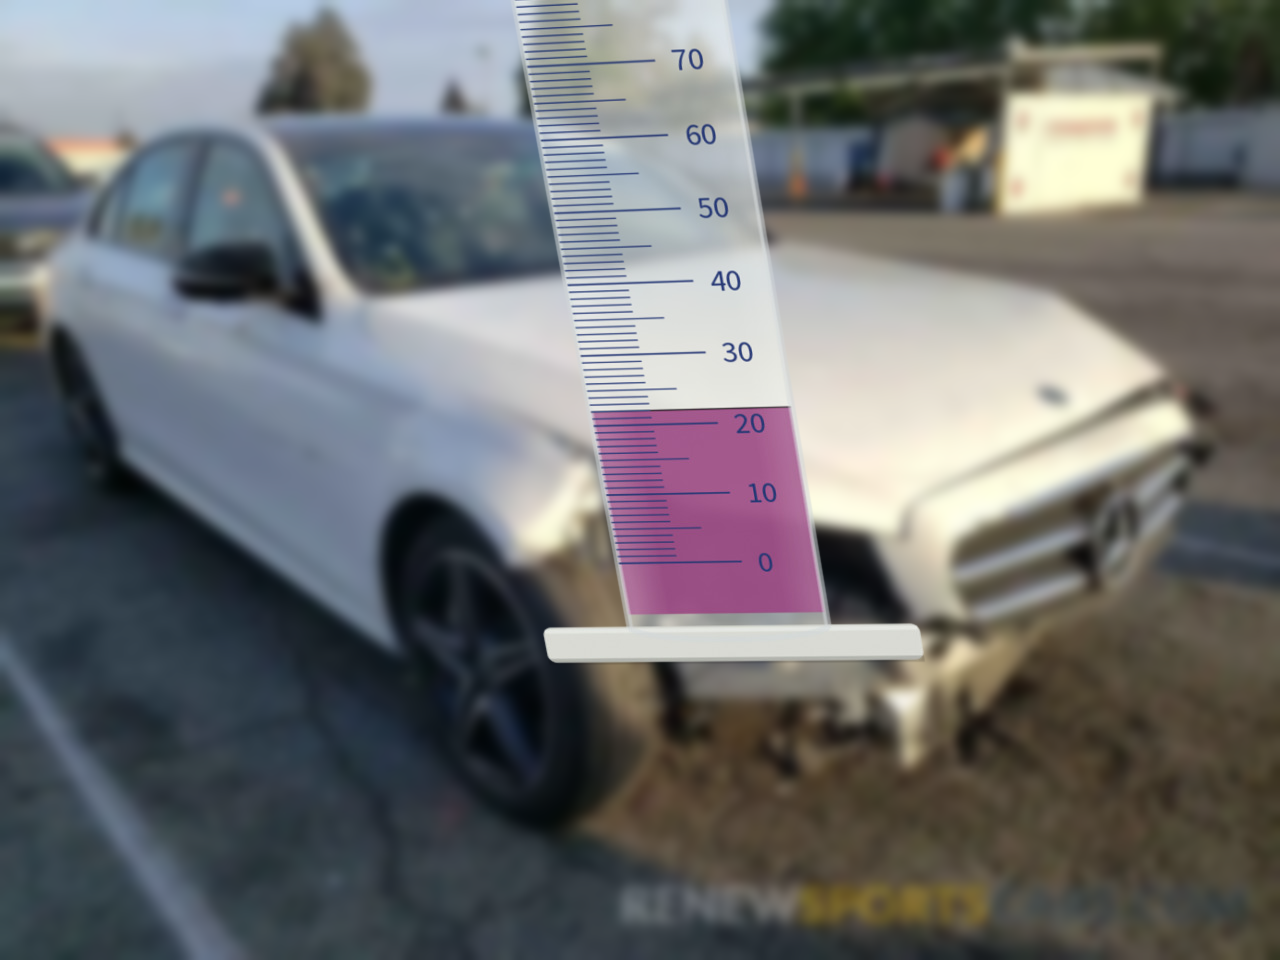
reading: mL 22
